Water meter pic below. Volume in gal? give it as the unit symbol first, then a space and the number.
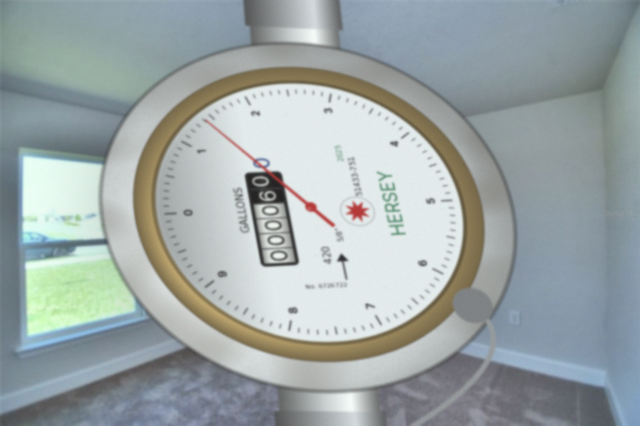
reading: gal 601.4
